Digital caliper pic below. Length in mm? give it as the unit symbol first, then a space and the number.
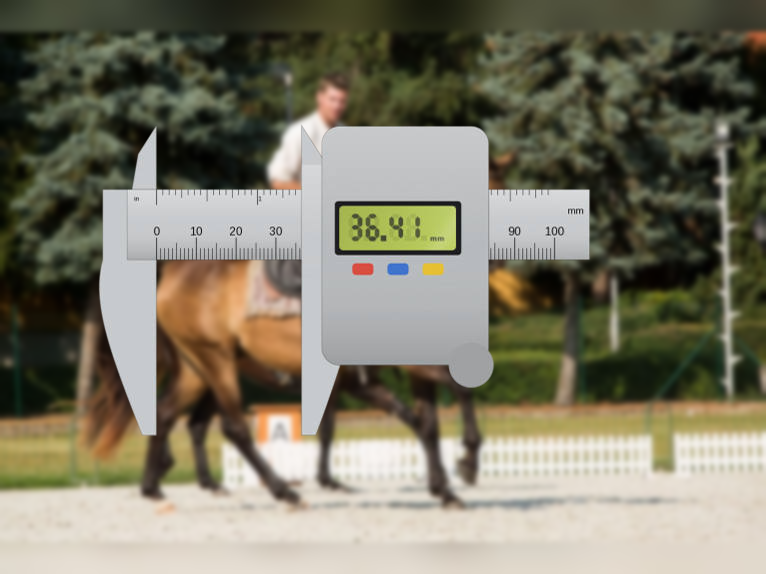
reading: mm 36.41
